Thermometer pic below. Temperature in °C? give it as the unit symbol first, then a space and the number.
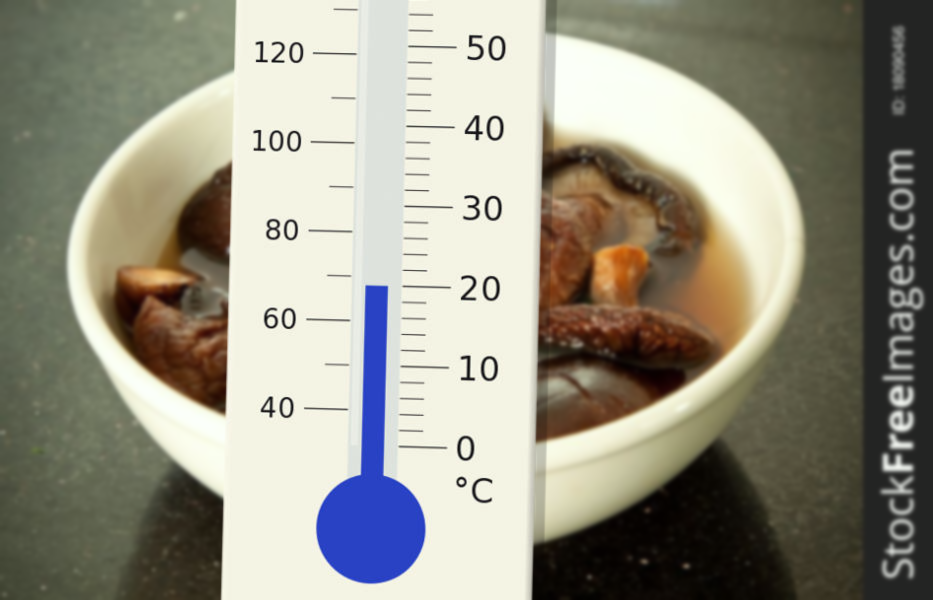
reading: °C 20
